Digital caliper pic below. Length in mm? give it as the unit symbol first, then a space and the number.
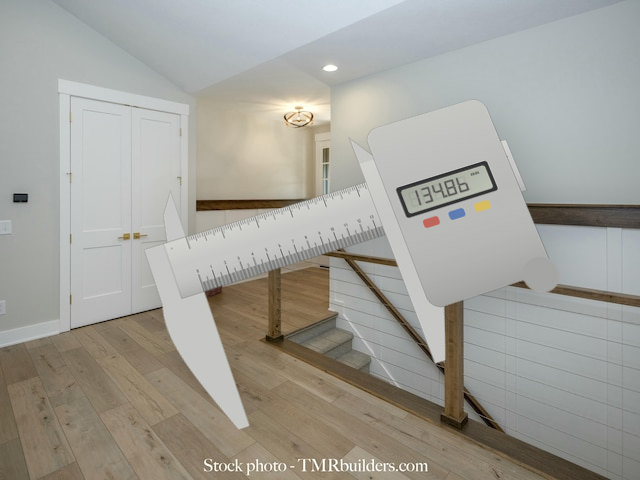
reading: mm 134.86
